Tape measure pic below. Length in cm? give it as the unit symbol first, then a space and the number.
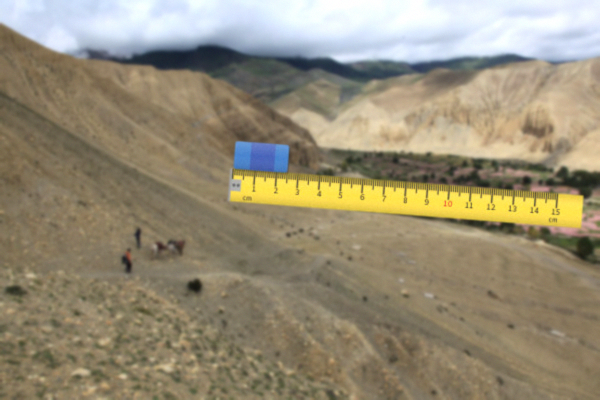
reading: cm 2.5
